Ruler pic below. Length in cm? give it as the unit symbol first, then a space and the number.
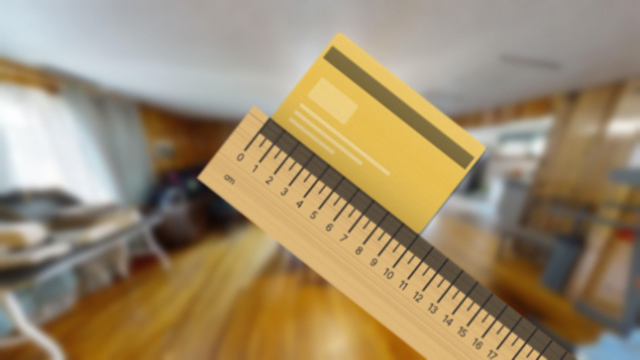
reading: cm 10
